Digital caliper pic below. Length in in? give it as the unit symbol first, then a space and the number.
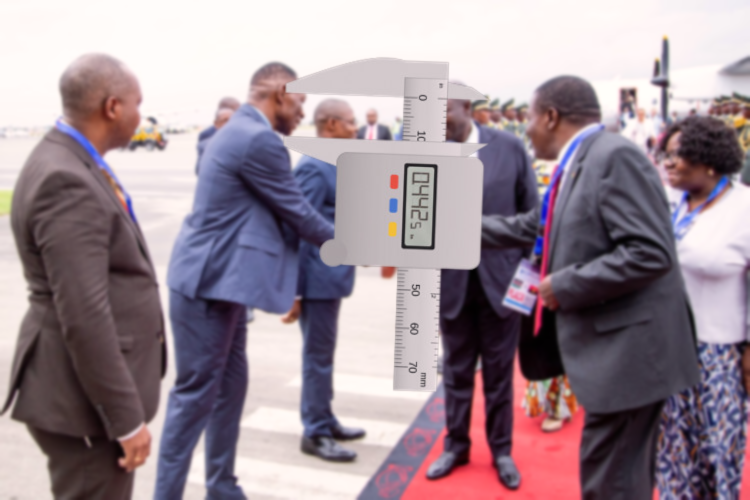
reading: in 0.4425
